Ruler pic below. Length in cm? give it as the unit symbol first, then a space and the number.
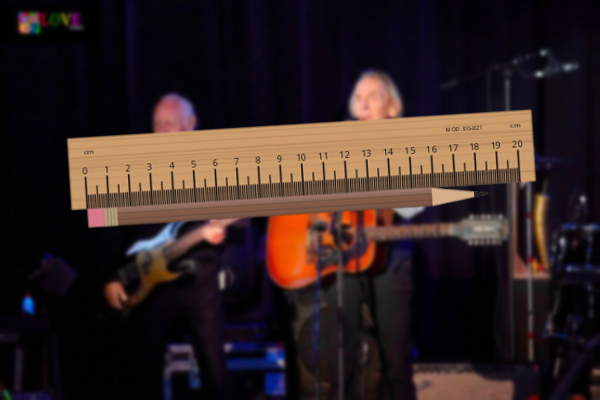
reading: cm 18.5
